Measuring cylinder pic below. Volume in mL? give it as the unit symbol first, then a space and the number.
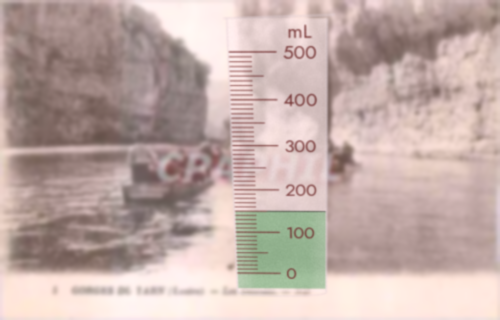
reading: mL 150
